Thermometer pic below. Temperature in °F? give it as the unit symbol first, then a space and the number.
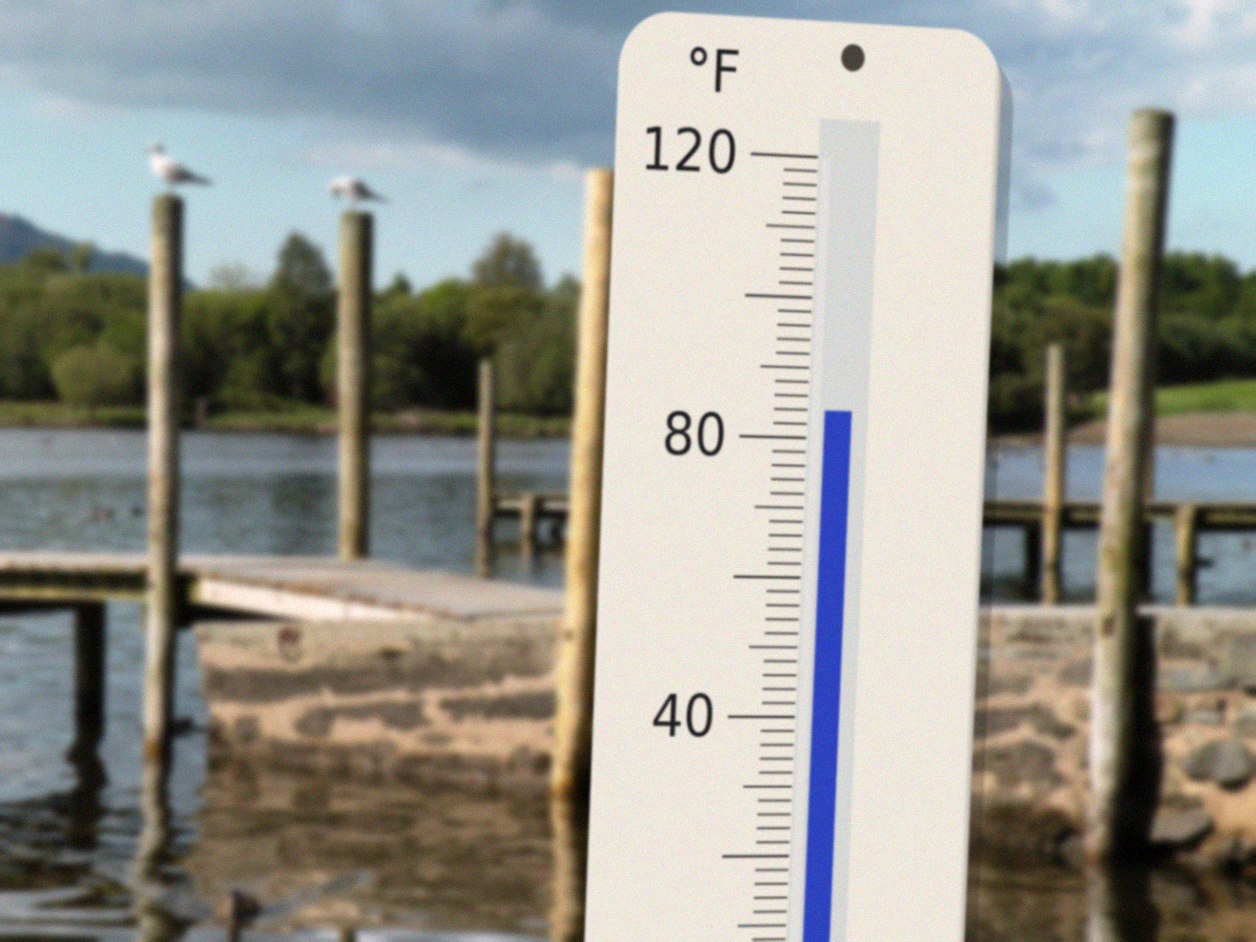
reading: °F 84
